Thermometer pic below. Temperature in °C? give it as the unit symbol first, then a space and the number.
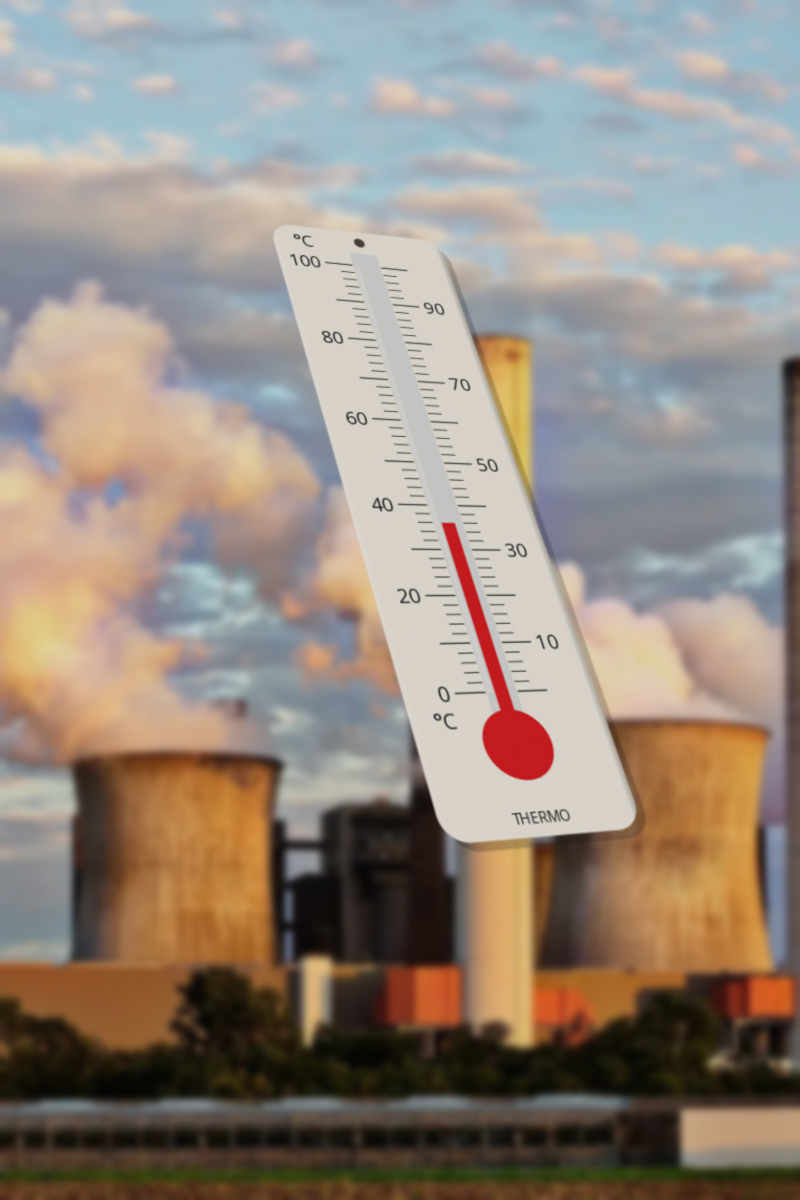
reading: °C 36
